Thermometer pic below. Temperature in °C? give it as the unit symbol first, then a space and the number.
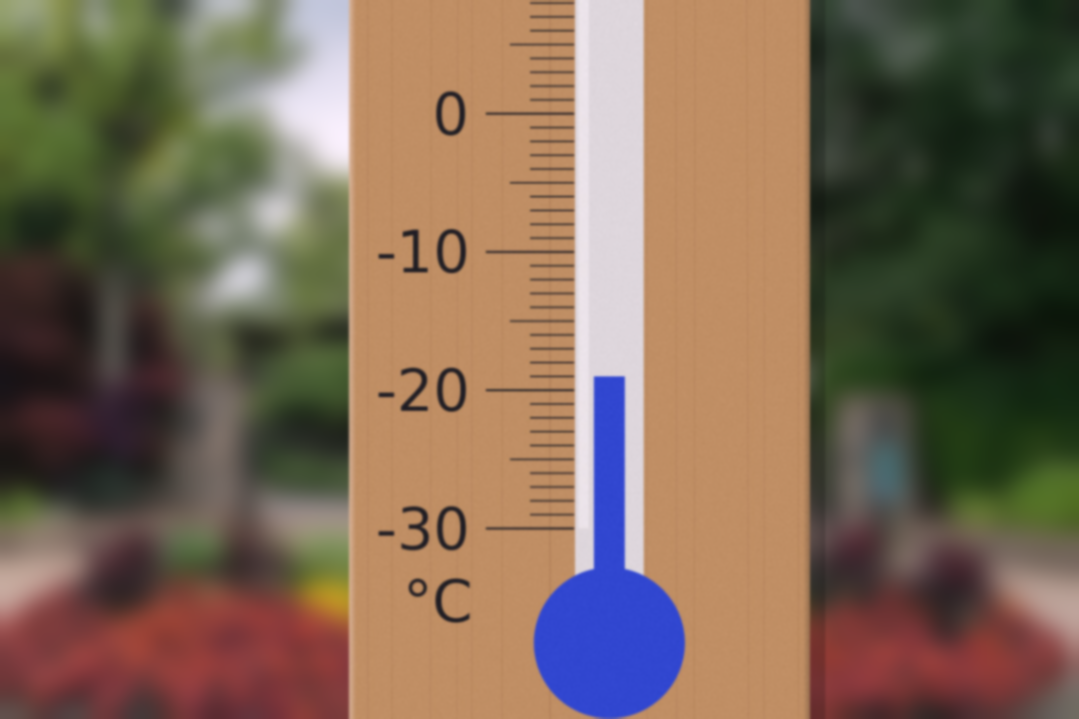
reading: °C -19
